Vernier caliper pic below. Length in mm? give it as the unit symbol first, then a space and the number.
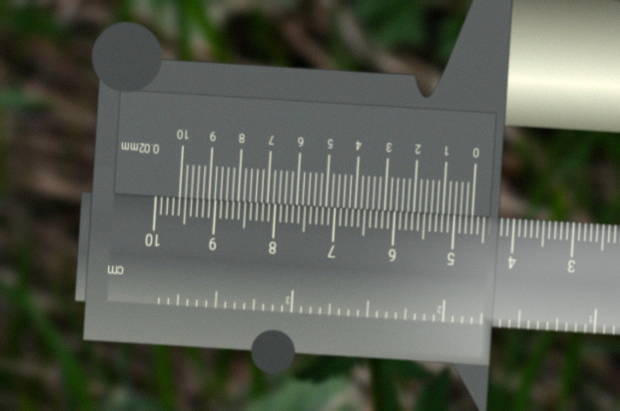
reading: mm 47.0
